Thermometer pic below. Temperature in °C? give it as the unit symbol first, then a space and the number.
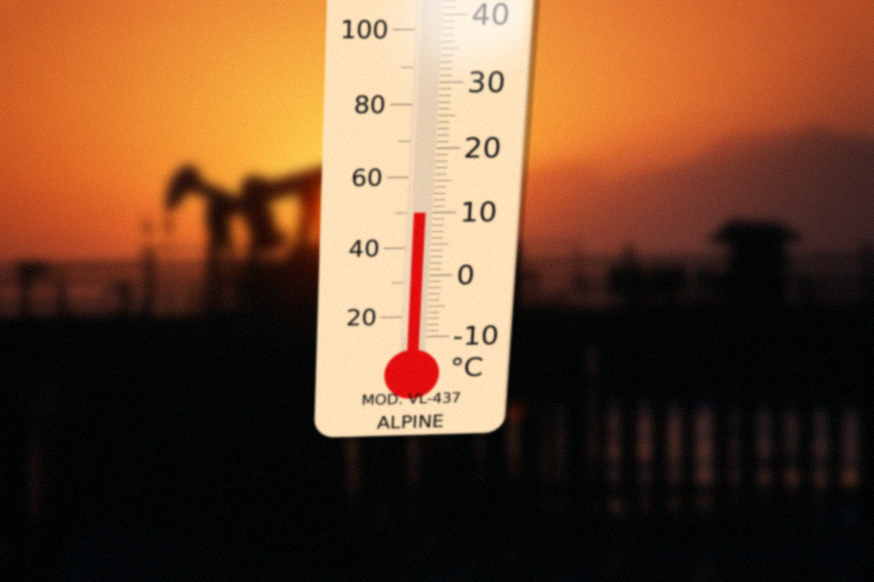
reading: °C 10
